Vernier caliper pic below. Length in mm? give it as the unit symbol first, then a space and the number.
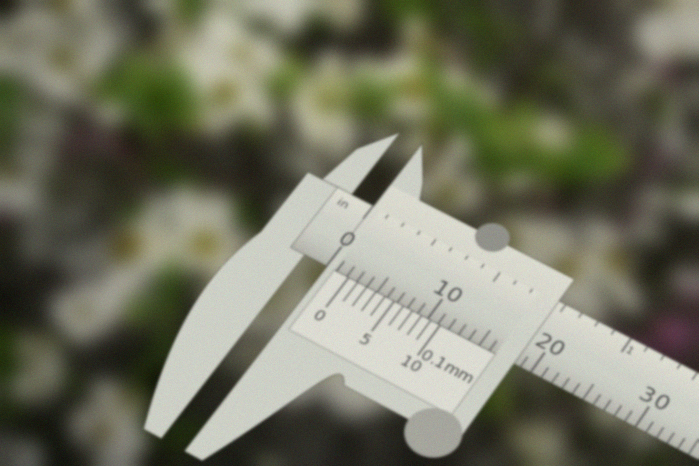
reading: mm 2.2
